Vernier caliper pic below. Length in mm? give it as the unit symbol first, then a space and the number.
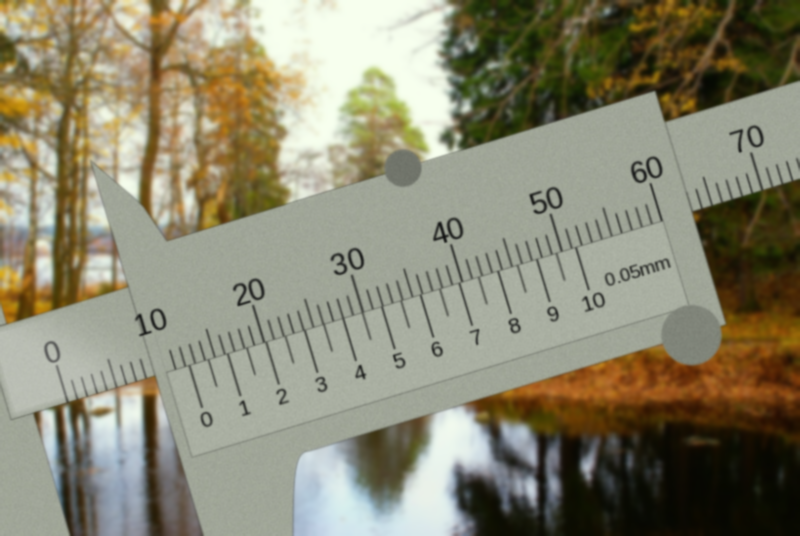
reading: mm 12.4
